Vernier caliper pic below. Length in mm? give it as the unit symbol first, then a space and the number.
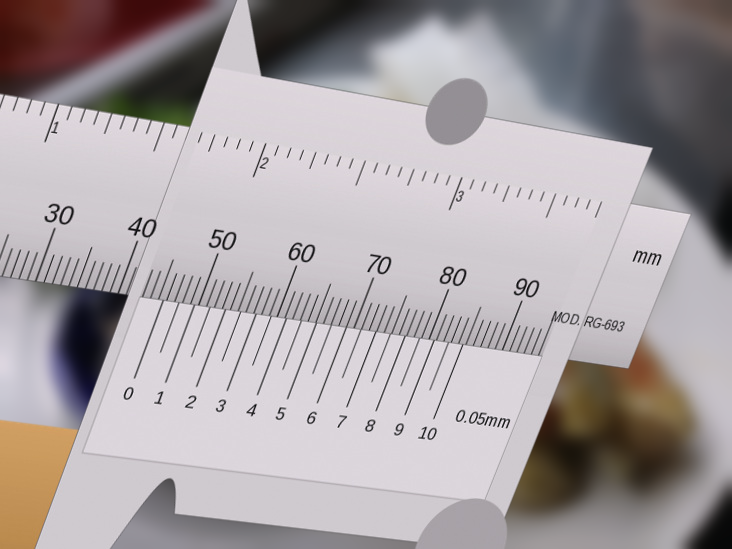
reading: mm 45.6
